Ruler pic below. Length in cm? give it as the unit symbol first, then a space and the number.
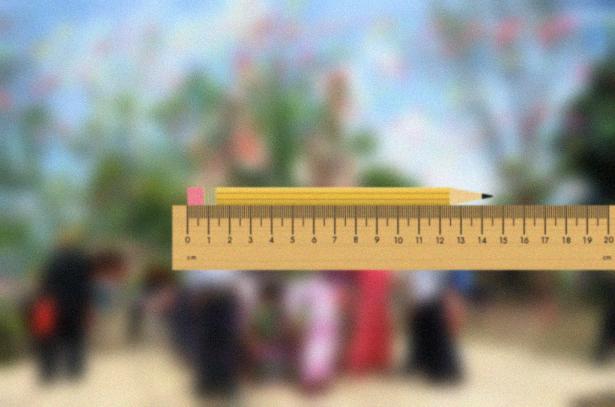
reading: cm 14.5
